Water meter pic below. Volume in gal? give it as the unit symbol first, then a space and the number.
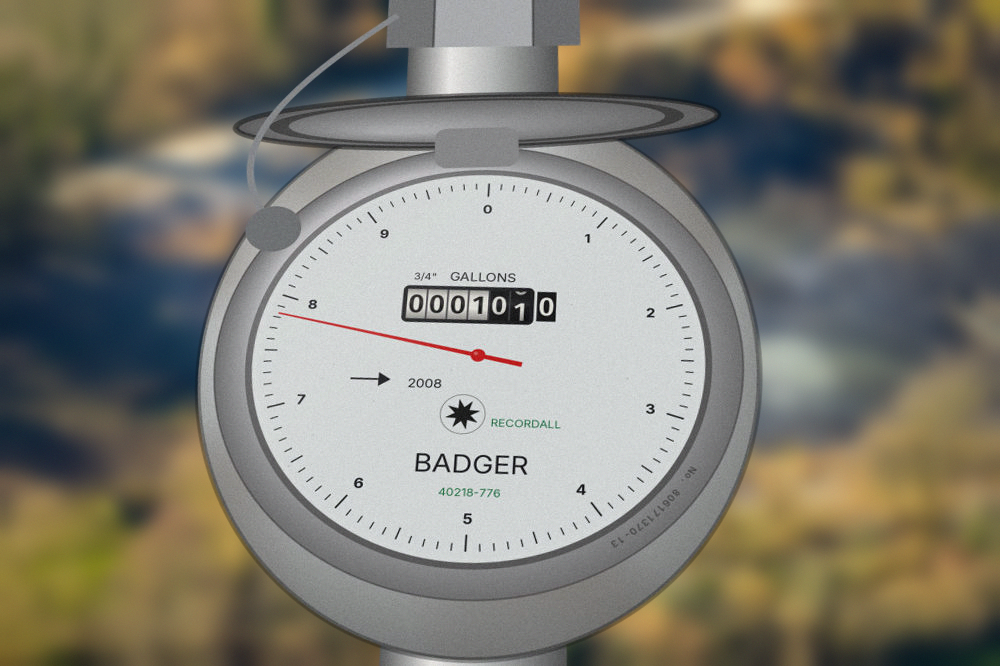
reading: gal 1007.8
